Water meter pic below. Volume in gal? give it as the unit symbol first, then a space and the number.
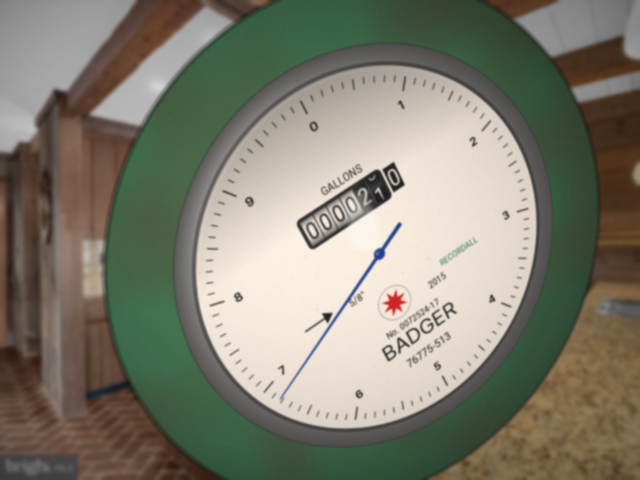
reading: gal 206.8
